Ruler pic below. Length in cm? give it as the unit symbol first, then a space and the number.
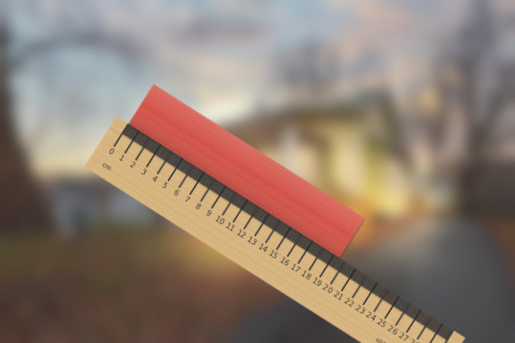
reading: cm 19.5
